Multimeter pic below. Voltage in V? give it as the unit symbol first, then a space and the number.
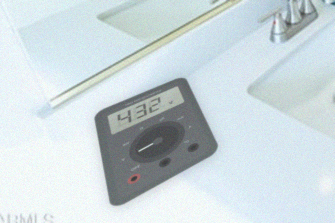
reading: V 432
